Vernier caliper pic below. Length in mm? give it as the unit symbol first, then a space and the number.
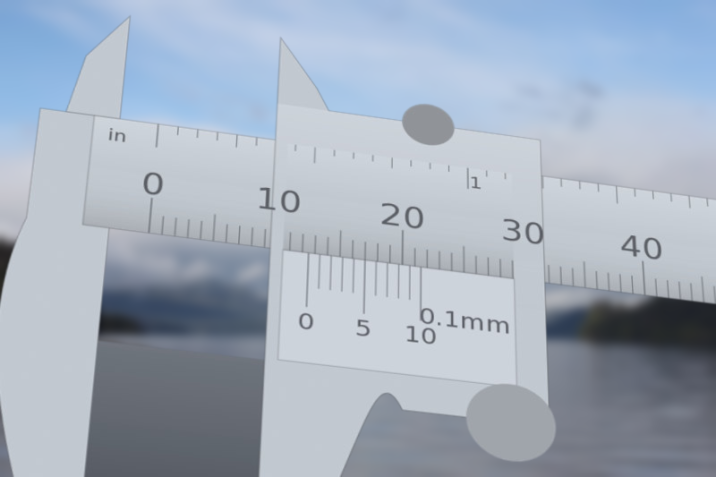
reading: mm 12.5
